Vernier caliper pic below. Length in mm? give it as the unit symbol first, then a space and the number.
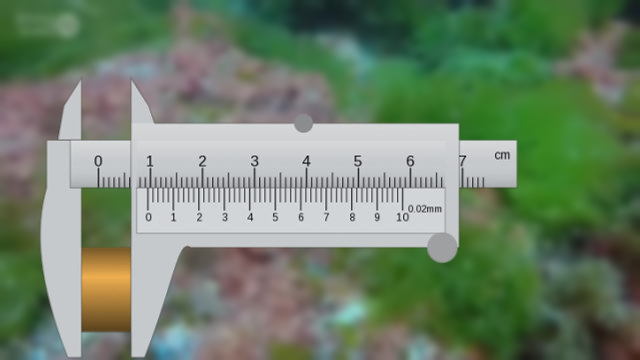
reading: mm 9.5
